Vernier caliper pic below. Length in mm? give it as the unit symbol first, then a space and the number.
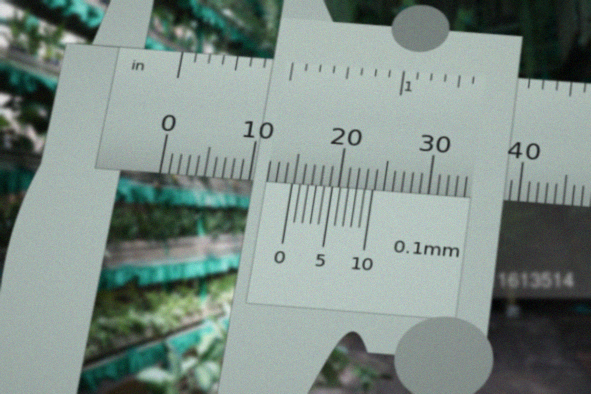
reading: mm 14.8
